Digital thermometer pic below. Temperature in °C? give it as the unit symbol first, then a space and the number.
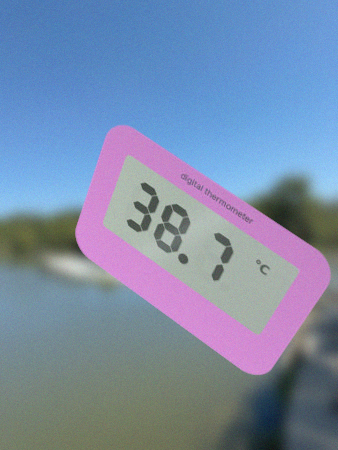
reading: °C 38.7
